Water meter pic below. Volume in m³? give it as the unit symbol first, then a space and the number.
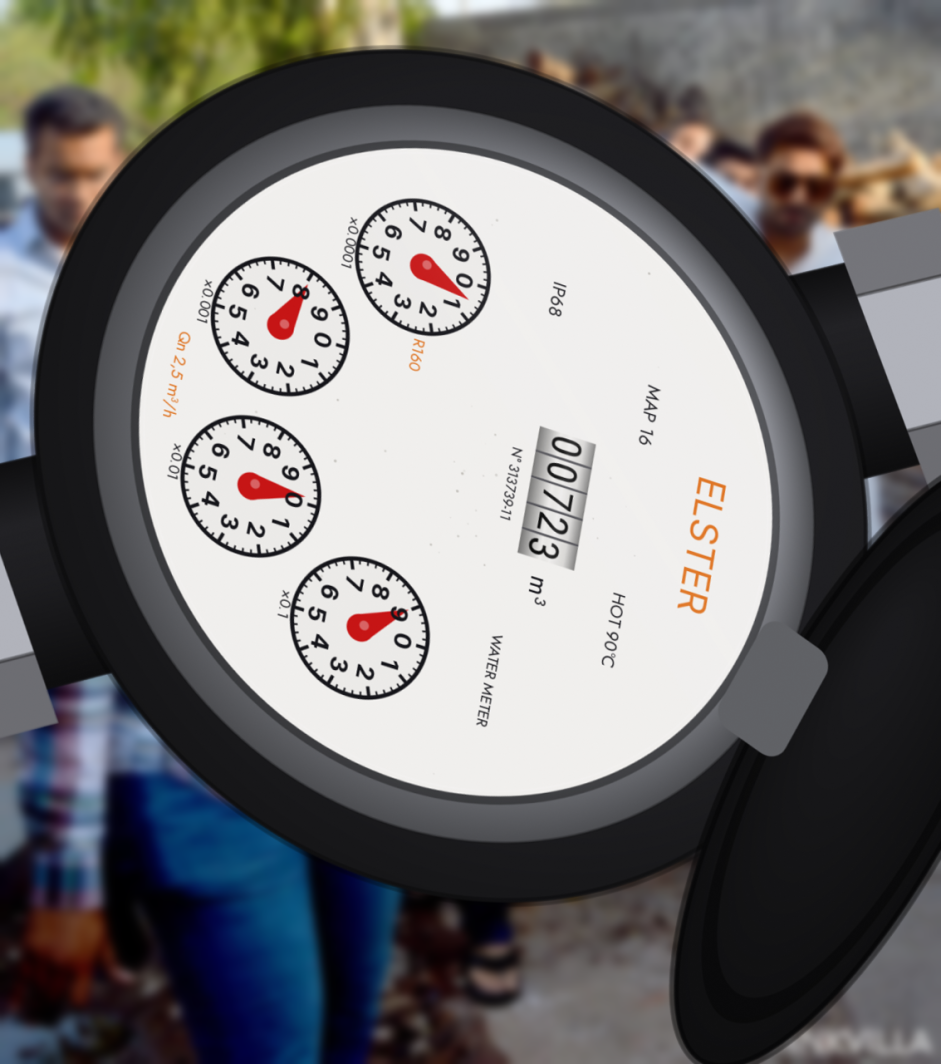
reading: m³ 722.8980
